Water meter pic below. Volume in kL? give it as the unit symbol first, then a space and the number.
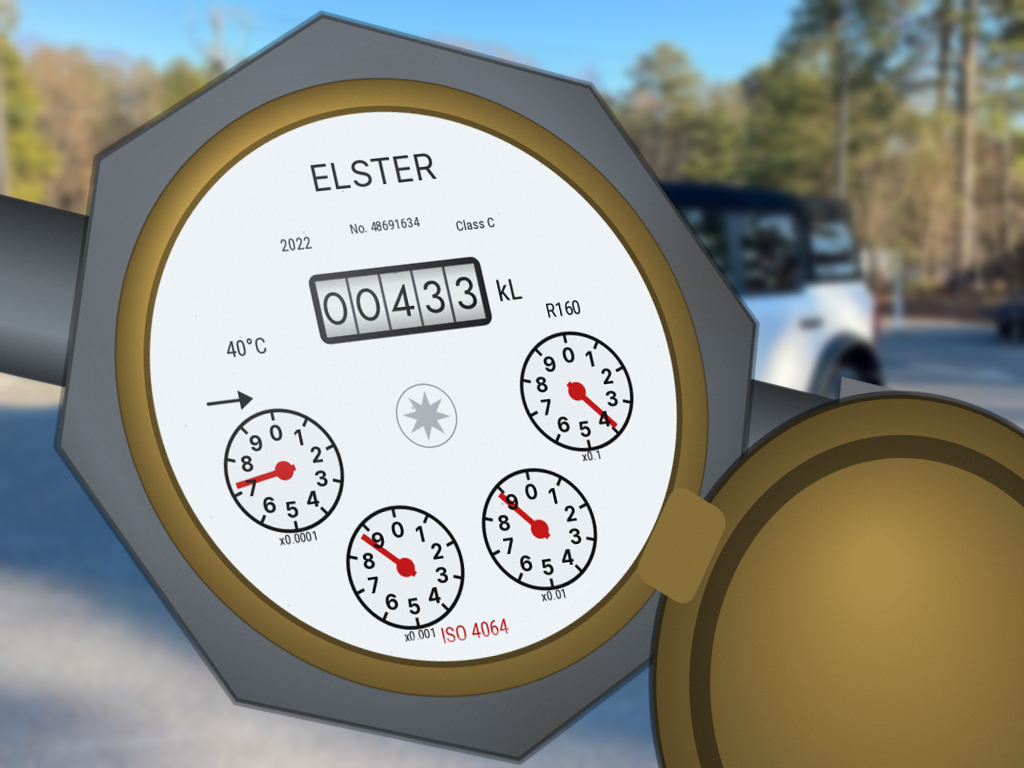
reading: kL 433.3887
